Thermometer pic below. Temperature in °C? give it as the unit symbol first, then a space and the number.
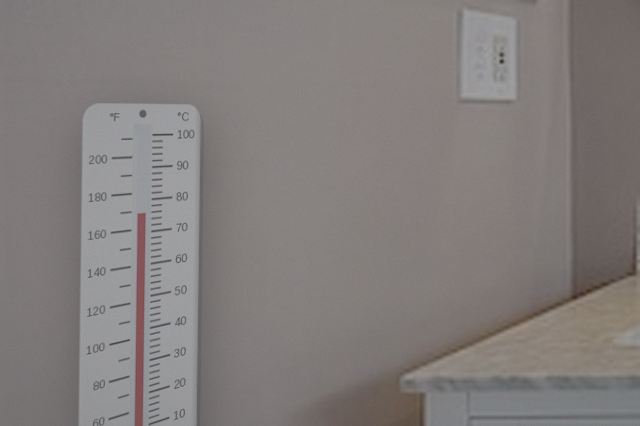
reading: °C 76
